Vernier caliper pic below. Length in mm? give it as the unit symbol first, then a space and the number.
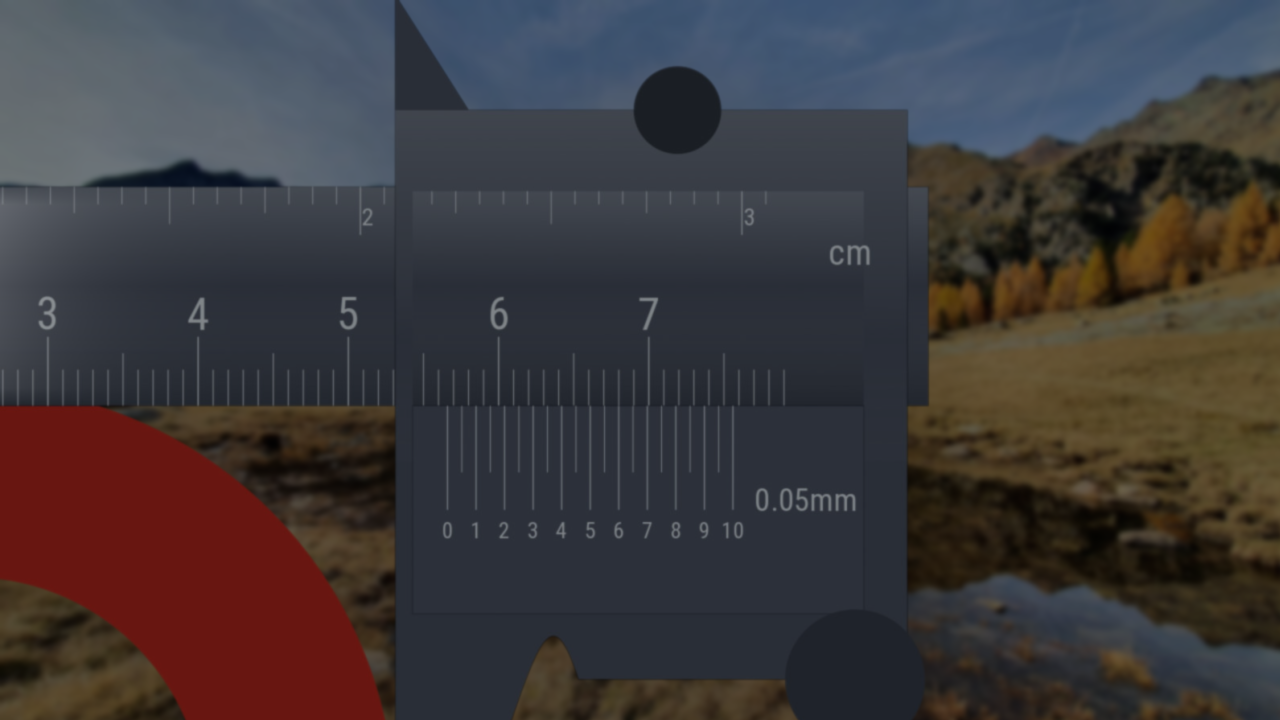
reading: mm 56.6
